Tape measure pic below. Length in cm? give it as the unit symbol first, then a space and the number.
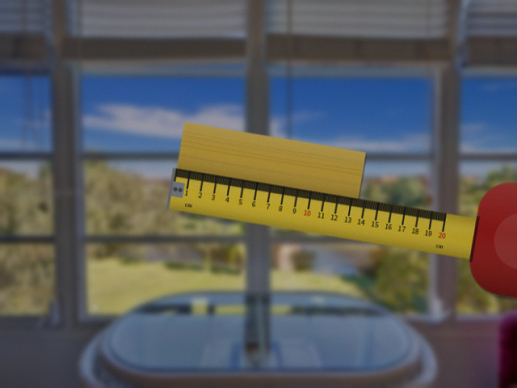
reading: cm 13.5
